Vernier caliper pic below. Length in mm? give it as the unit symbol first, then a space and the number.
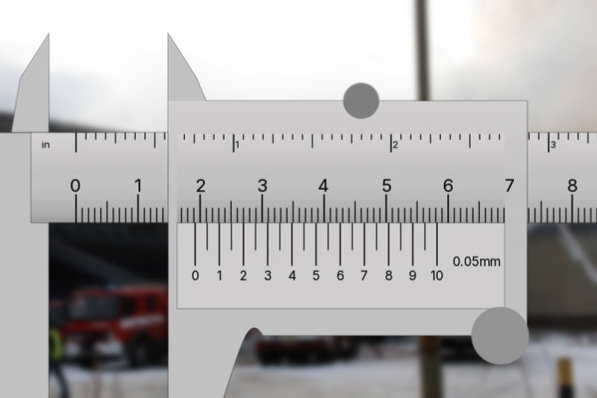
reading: mm 19.2
